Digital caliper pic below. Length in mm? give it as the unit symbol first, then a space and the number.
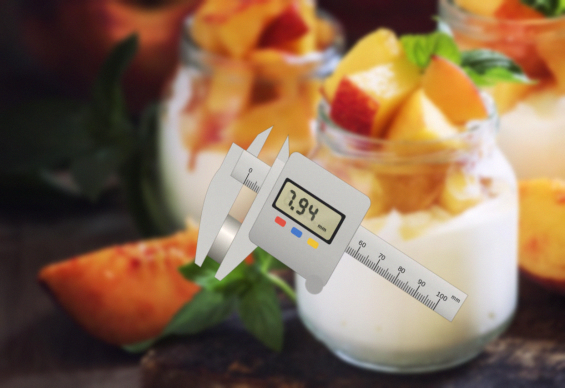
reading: mm 7.94
